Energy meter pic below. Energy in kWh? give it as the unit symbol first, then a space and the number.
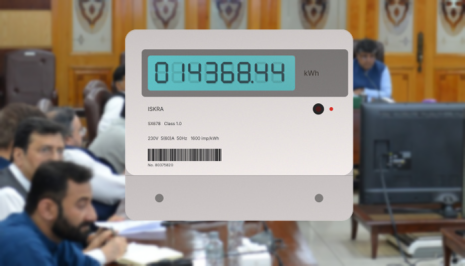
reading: kWh 14368.44
